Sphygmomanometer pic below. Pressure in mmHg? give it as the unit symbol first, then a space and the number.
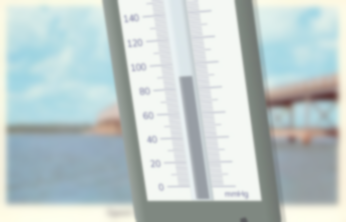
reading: mmHg 90
